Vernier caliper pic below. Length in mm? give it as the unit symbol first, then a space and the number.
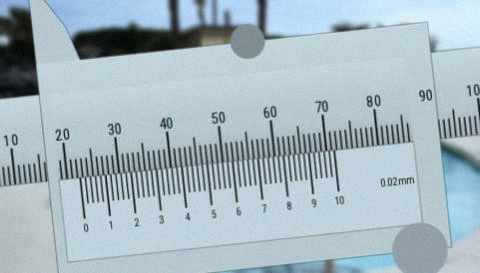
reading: mm 22.5
